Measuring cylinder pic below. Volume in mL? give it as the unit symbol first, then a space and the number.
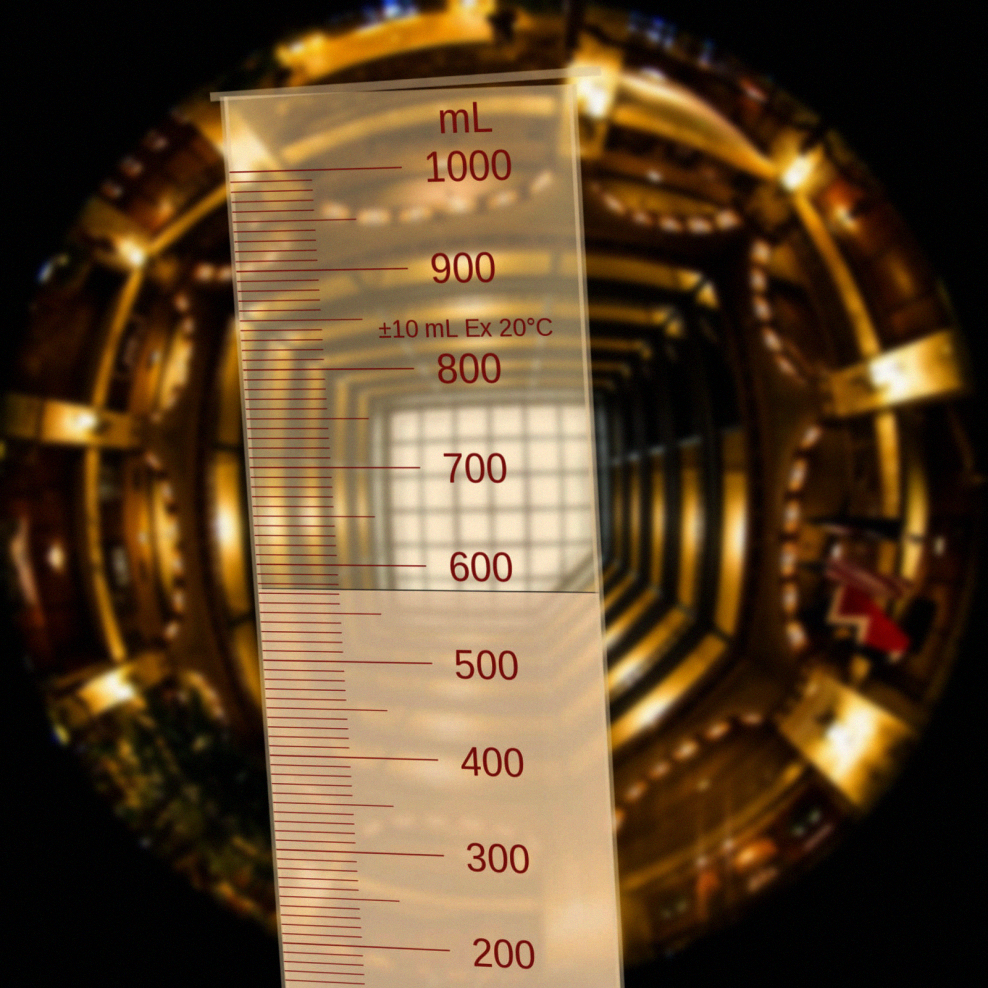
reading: mL 575
